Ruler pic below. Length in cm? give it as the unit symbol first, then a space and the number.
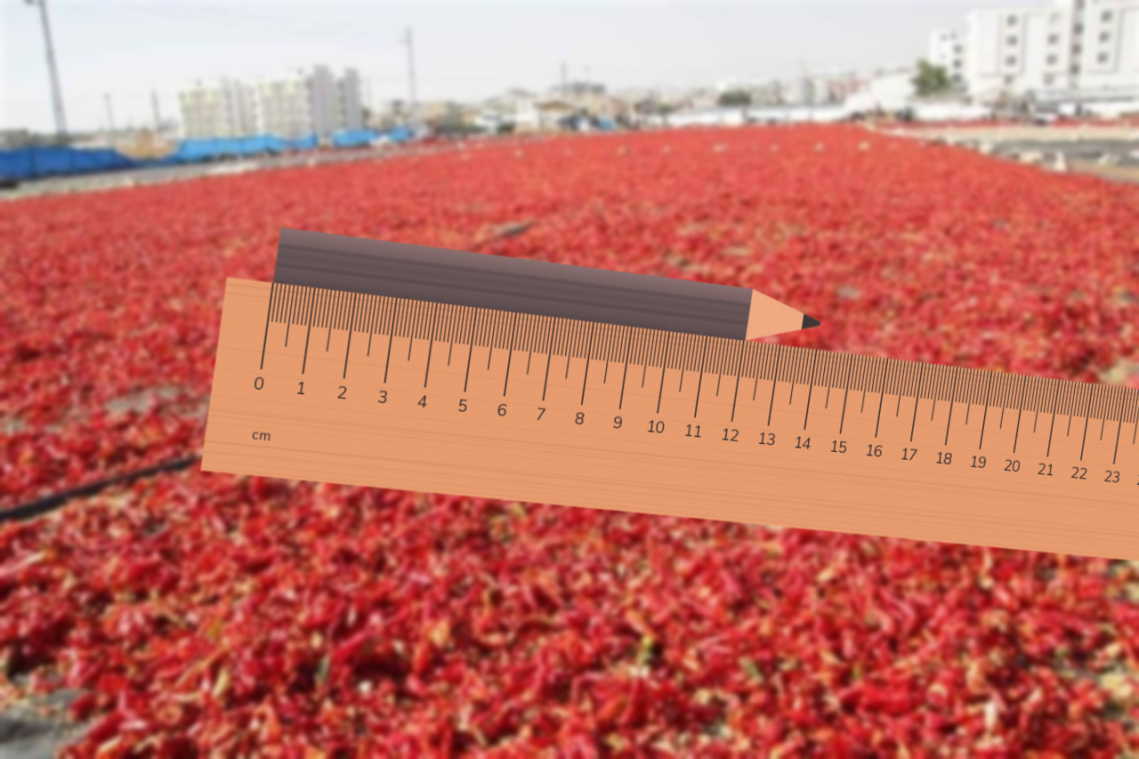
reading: cm 14
